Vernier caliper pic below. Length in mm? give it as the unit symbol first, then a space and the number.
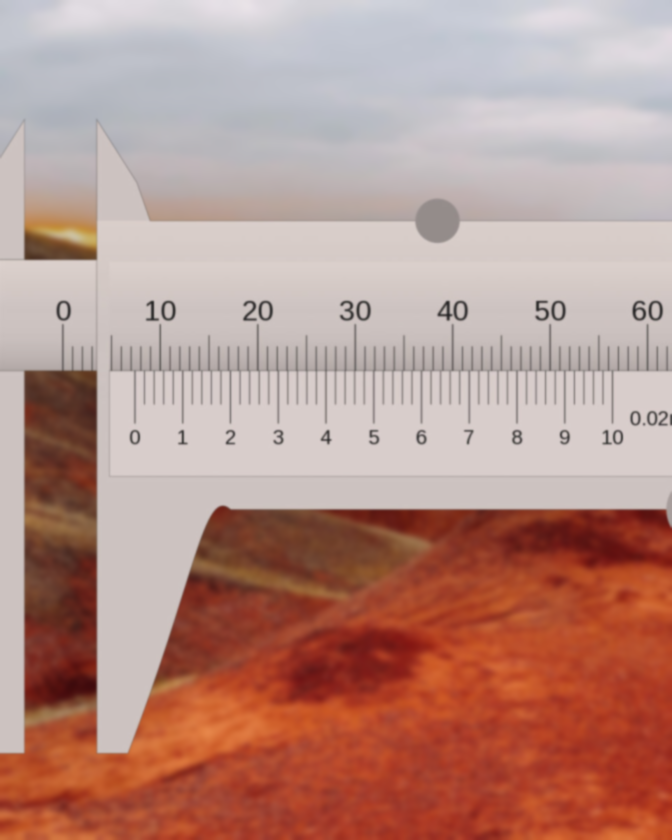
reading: mm 7.4
